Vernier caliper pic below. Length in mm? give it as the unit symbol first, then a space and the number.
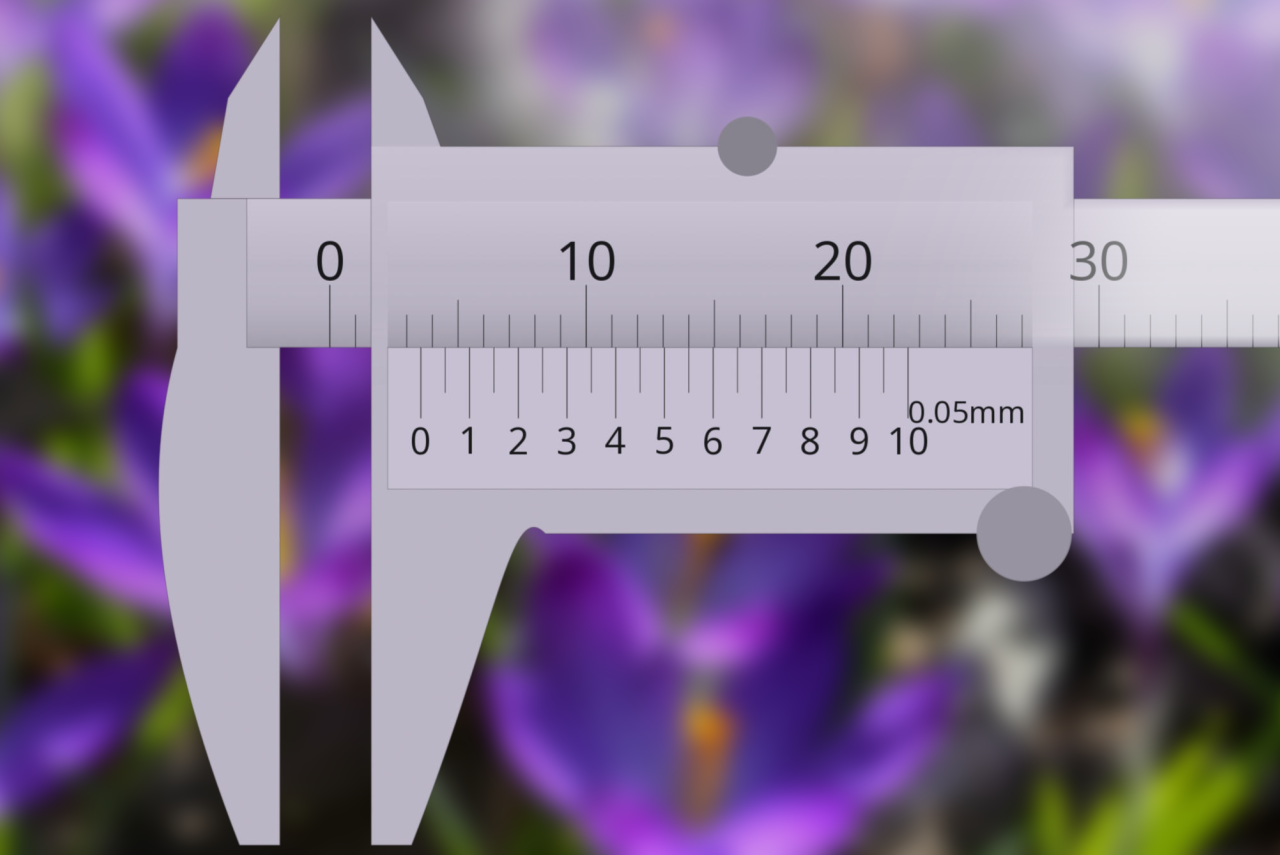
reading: mm 3.55
